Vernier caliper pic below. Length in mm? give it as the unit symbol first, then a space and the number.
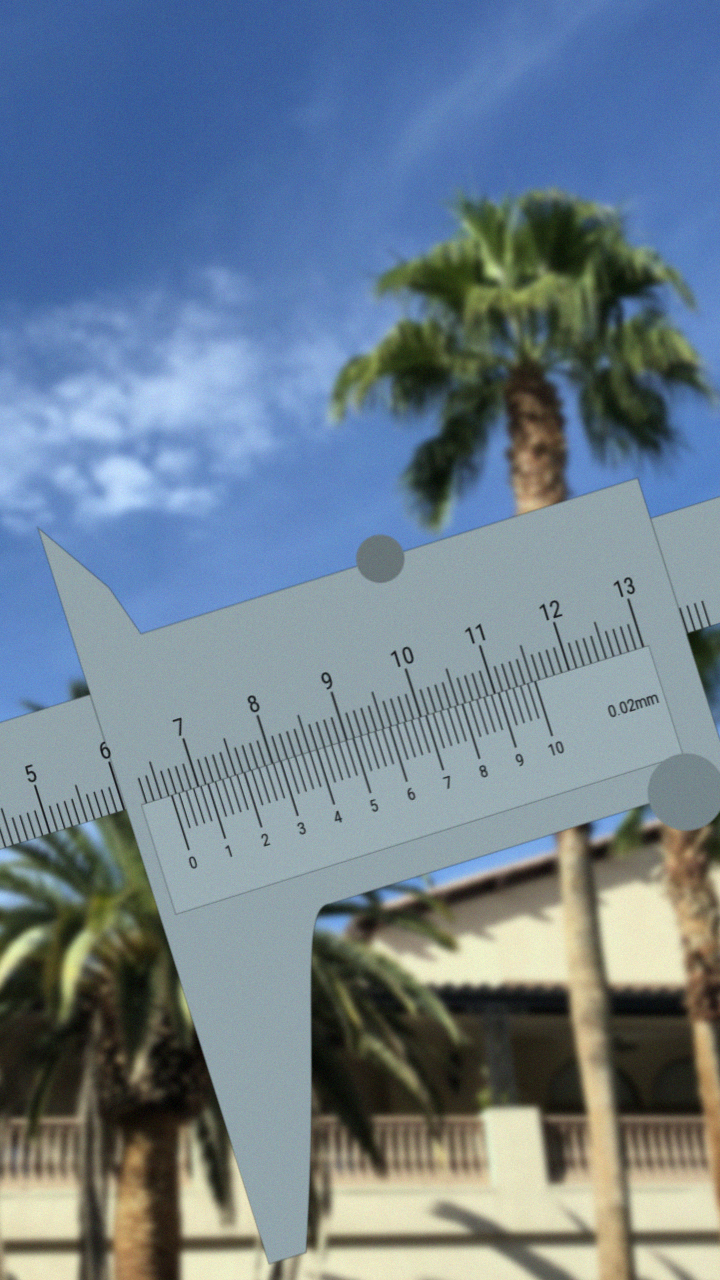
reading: mm 66.4
